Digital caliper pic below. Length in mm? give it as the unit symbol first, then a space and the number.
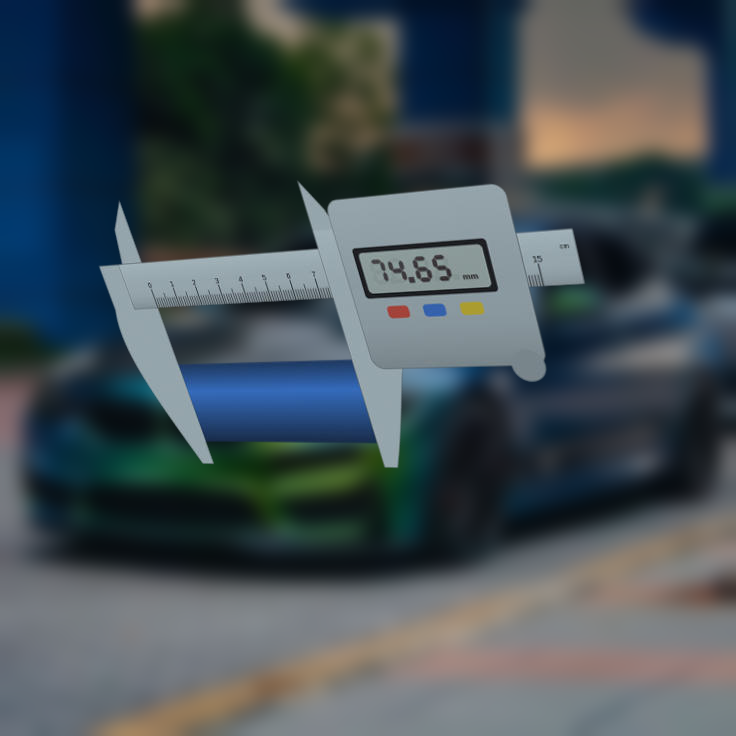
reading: mm 74.65
